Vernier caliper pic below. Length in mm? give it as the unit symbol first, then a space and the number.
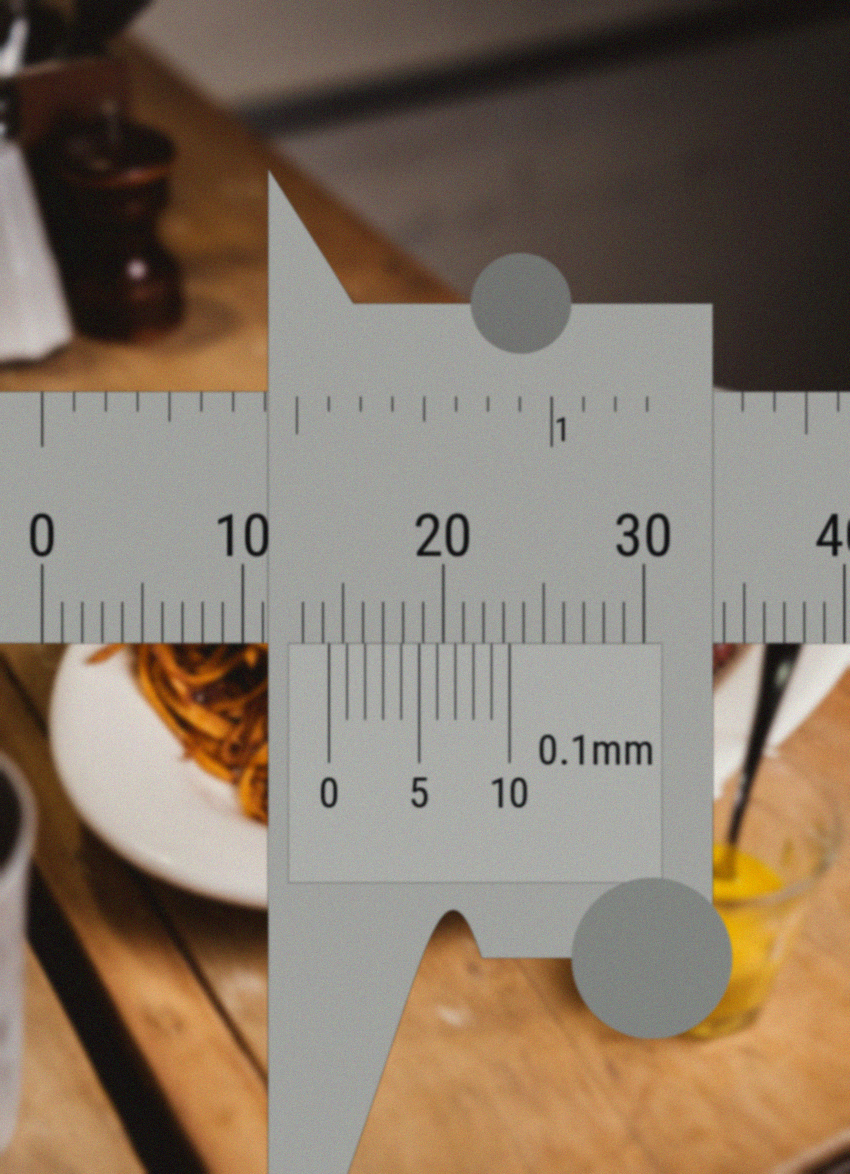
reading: mm 14.3
